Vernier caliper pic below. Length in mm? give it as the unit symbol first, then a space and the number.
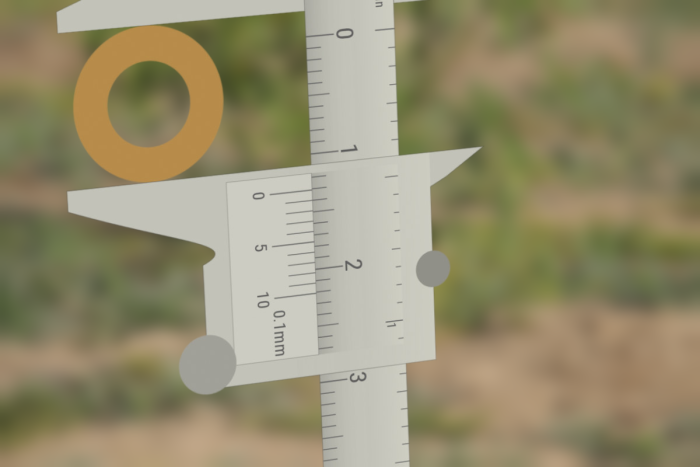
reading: mm 13.1
